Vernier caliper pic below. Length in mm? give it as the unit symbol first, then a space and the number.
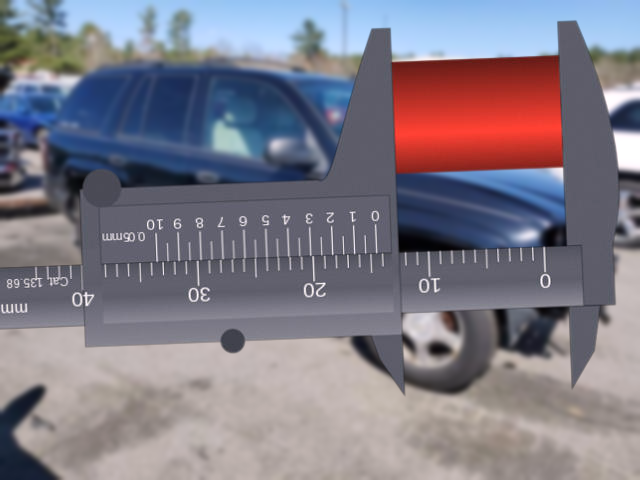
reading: mm 14.5
